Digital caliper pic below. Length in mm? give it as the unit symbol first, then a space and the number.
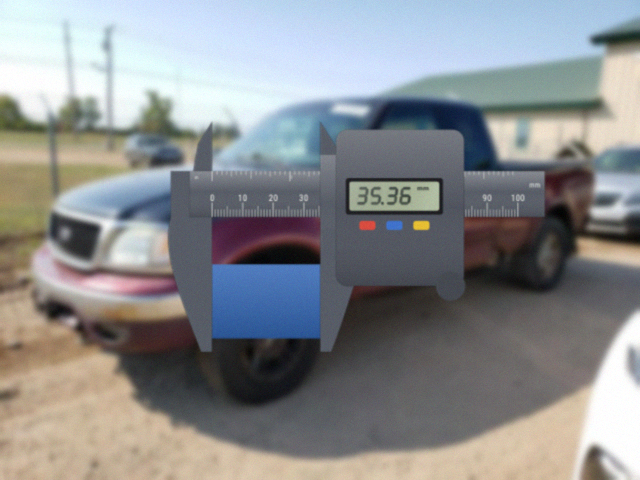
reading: mm 35.36
